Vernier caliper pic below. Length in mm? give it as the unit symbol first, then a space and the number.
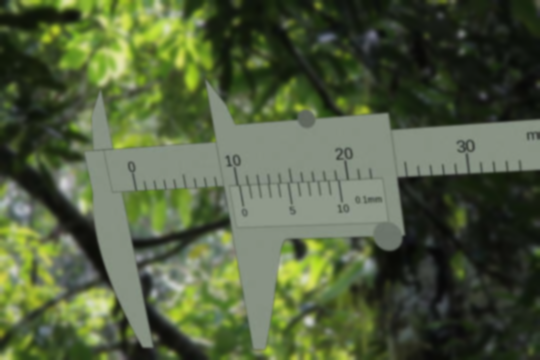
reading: mm 10.2
